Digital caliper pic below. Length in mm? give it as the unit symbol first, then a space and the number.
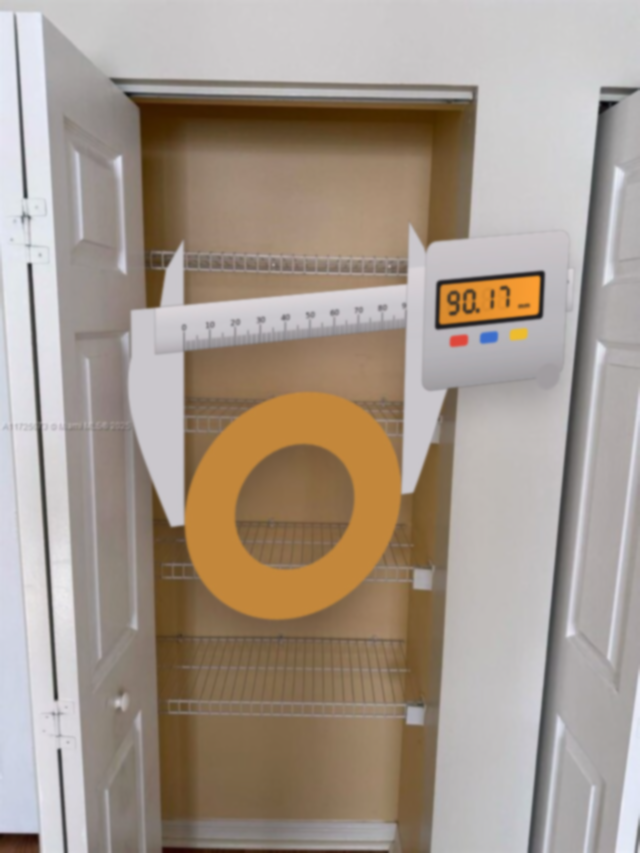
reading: mm 90.17
